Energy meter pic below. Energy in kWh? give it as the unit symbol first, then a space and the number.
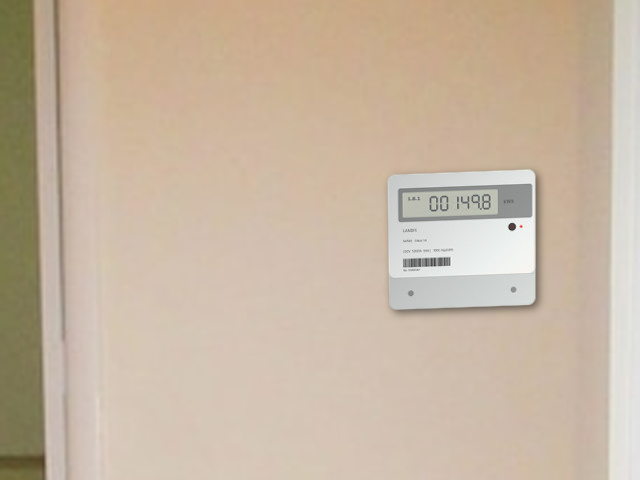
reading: kWh 149.8
